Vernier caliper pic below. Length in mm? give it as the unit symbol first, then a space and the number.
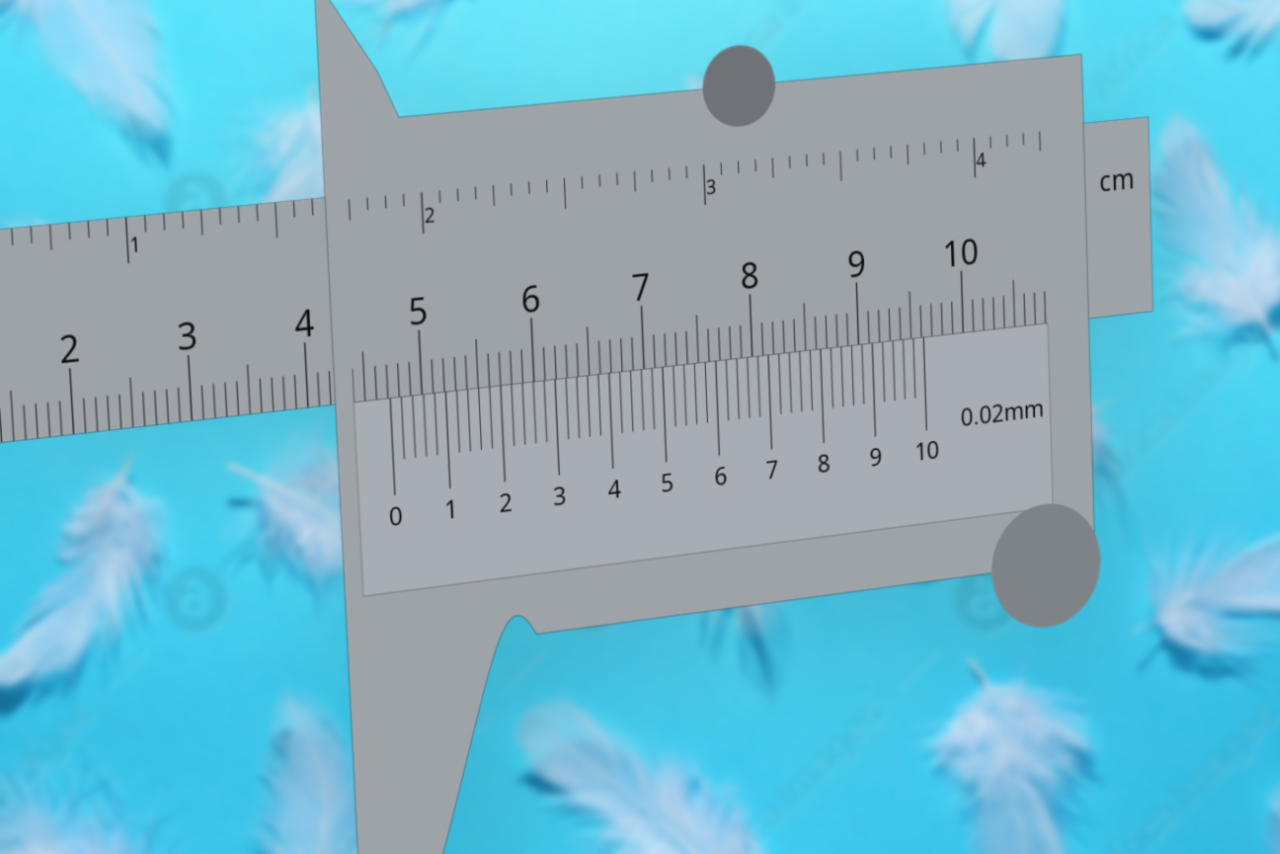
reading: mm 47.2
